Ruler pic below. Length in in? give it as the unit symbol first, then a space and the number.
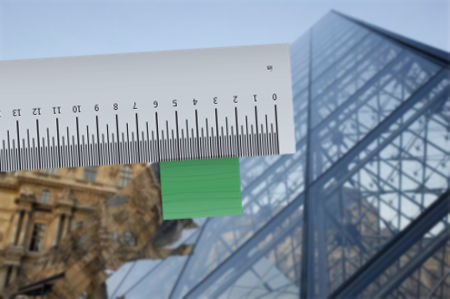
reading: in 4
